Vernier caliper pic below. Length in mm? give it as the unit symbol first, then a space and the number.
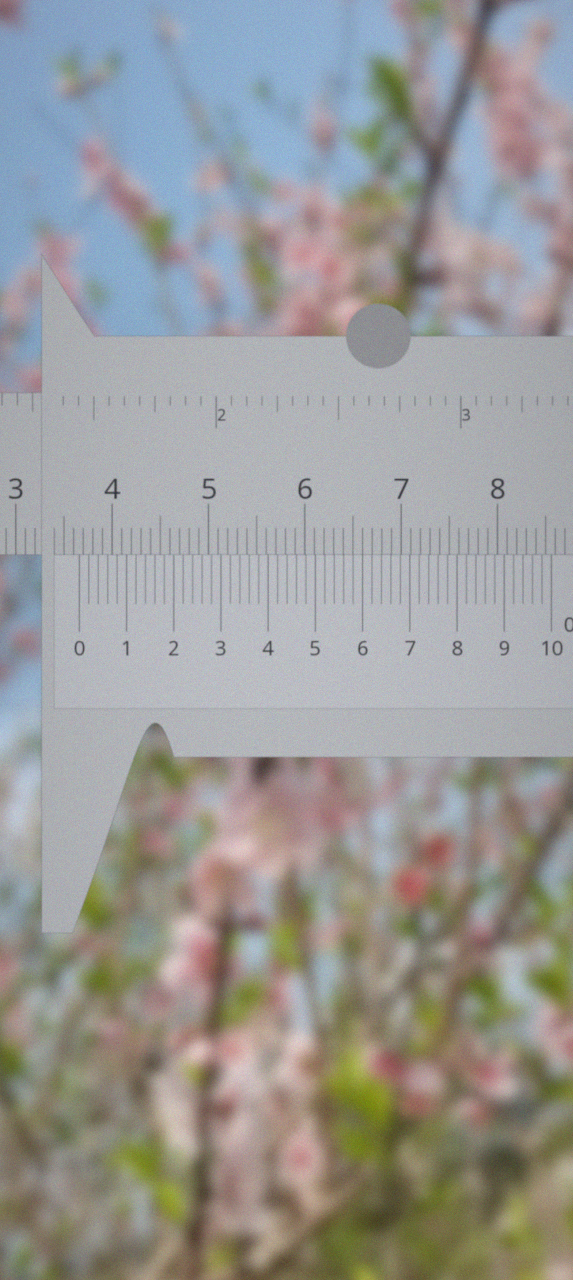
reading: mm 36.6
